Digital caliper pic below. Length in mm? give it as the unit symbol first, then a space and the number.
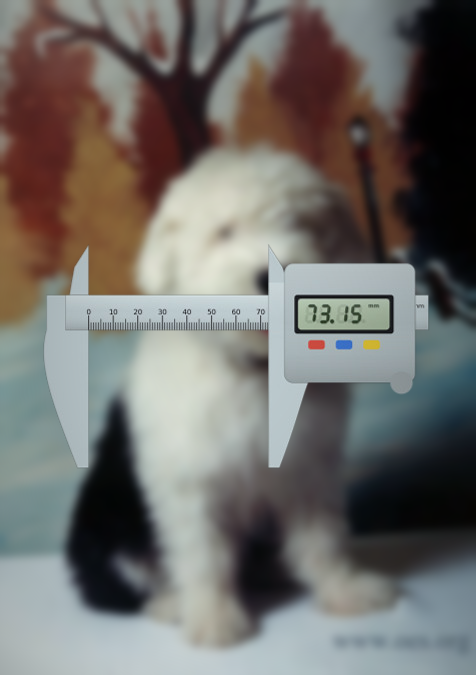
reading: mm 73.15
